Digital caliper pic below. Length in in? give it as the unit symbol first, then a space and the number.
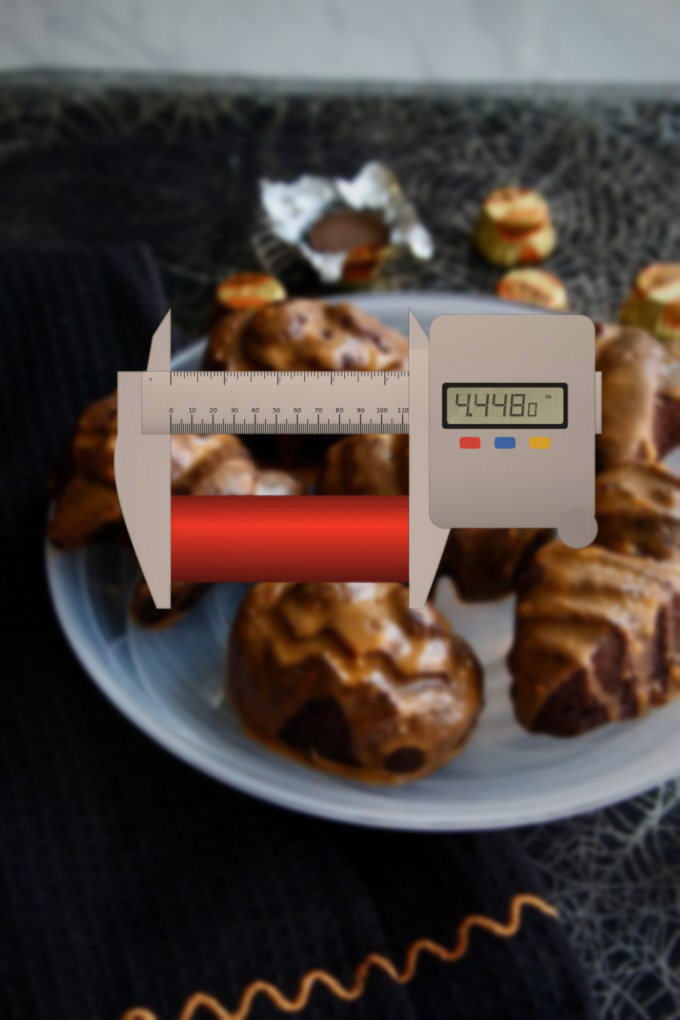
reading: in 4.4480
